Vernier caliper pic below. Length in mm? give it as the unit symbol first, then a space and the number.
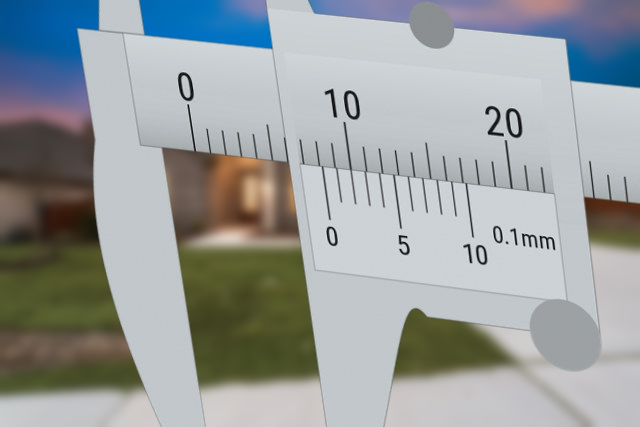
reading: mm 8.2
